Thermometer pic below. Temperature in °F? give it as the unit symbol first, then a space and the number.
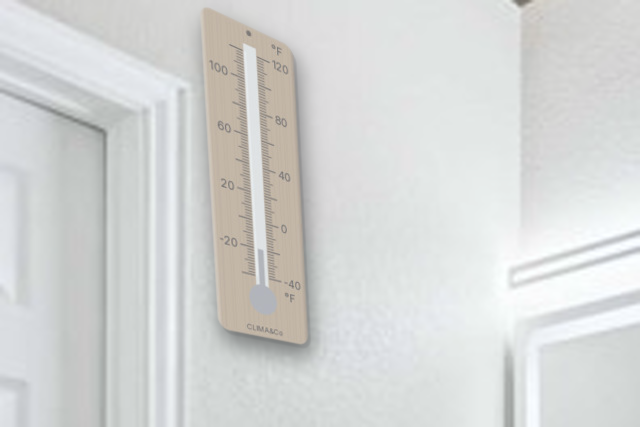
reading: °F -20
